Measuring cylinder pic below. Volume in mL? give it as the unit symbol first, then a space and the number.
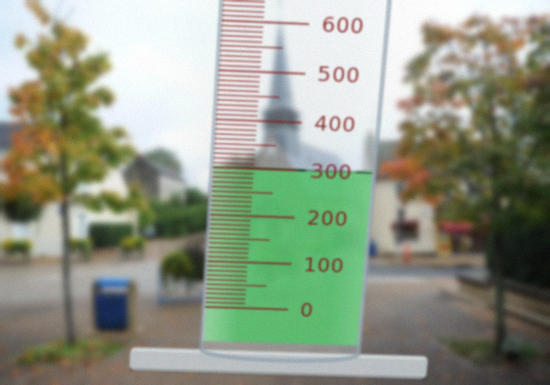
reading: mL 300
